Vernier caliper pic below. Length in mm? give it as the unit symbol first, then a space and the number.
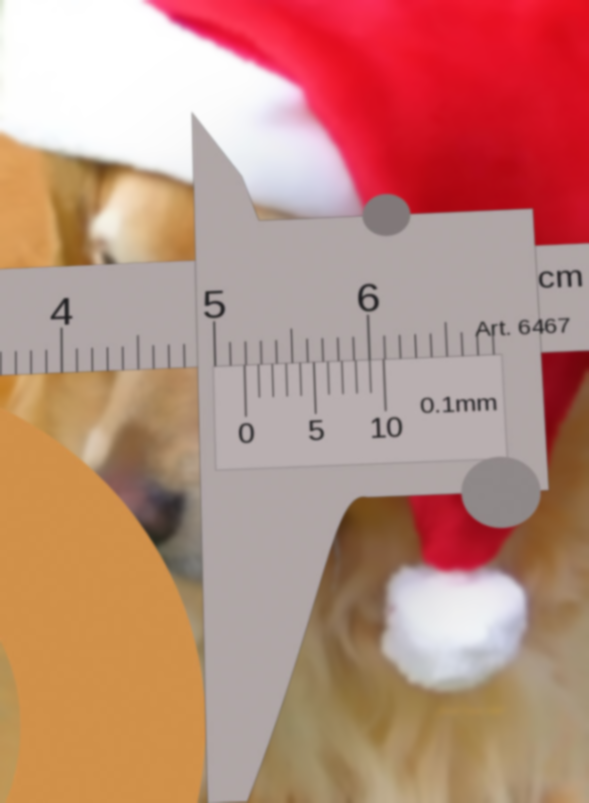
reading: mm 51.9
